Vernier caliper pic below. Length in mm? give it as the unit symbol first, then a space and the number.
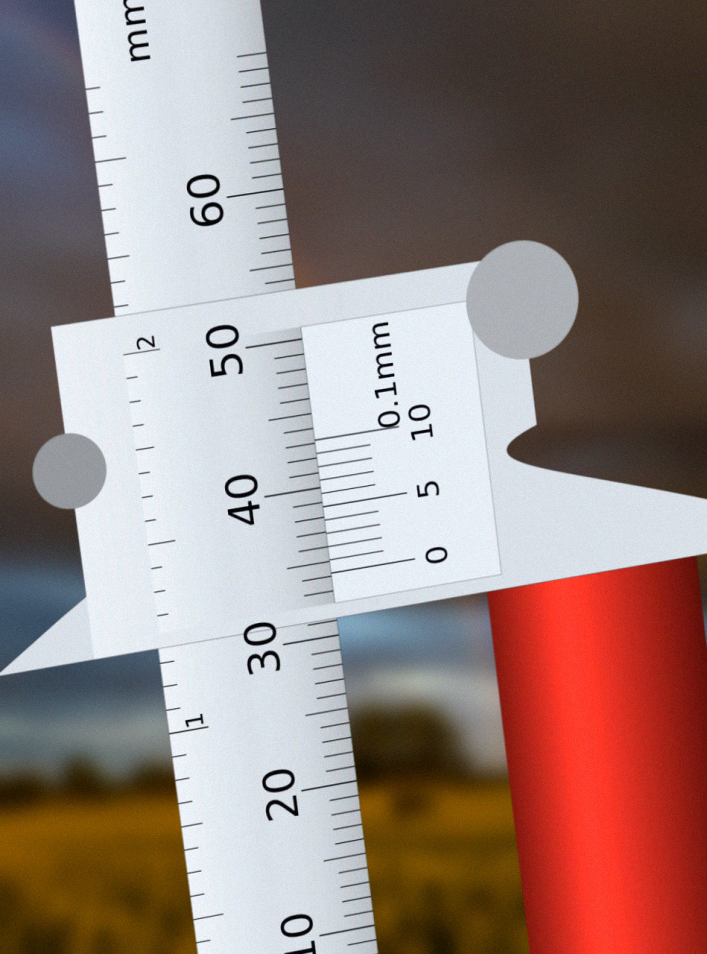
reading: mm 34.2
